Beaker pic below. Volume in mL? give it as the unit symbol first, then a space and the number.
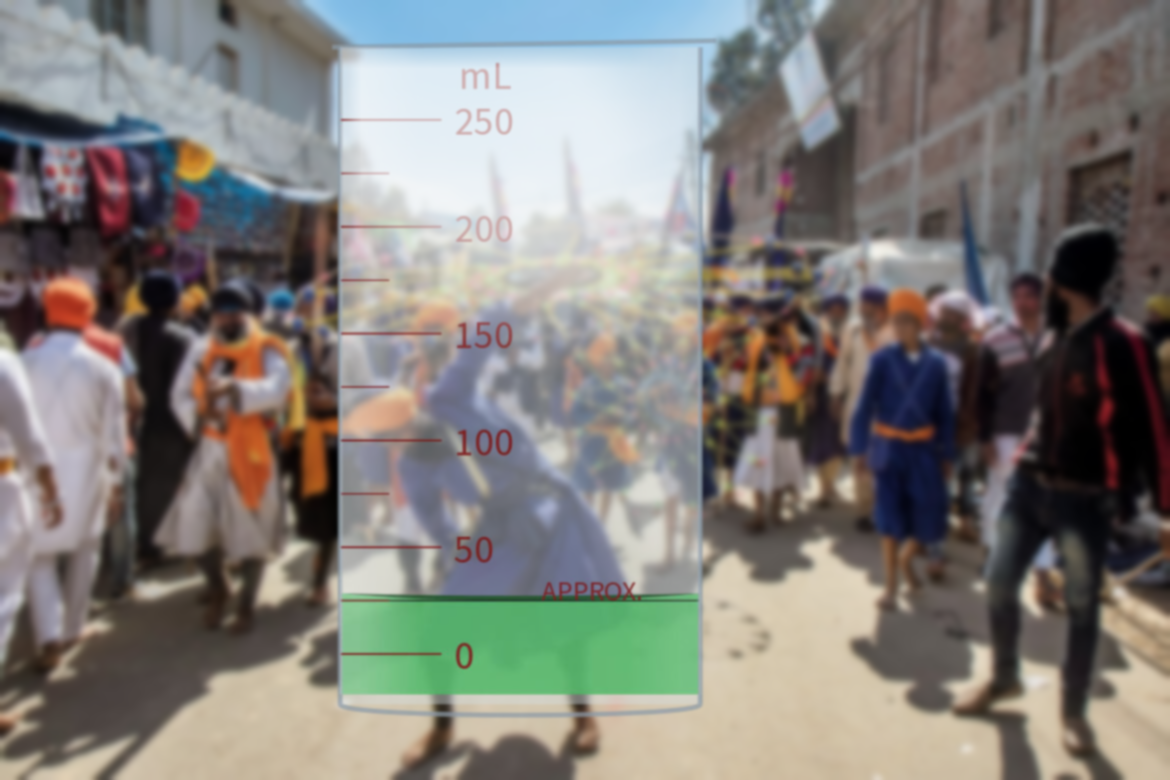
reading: mL 25
